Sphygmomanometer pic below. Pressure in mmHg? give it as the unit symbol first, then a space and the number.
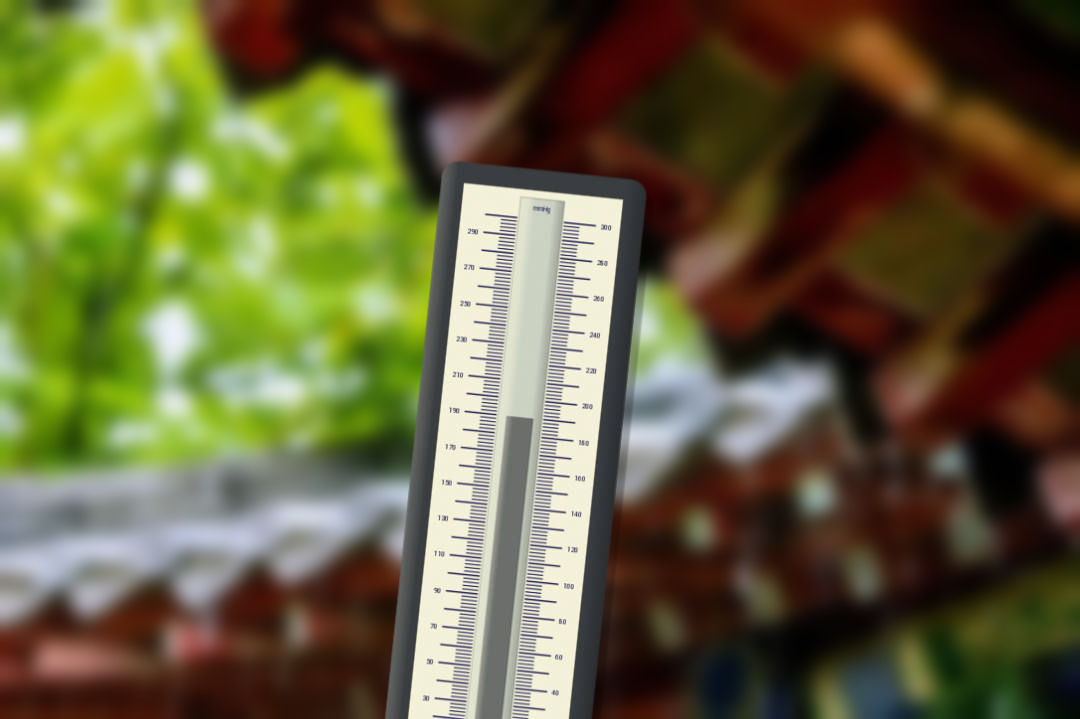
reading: mmHg 190
